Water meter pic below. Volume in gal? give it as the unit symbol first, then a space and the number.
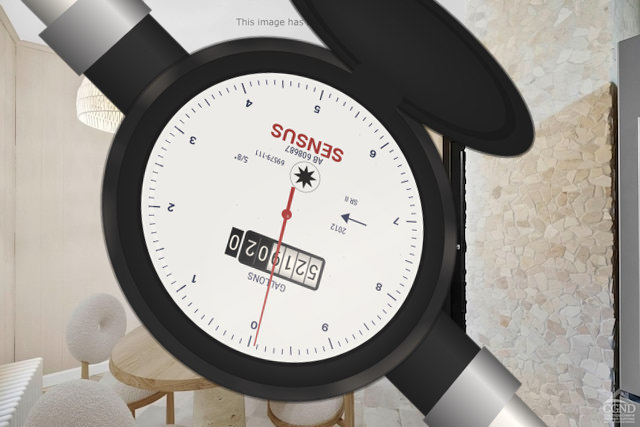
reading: gal 5219019.9
